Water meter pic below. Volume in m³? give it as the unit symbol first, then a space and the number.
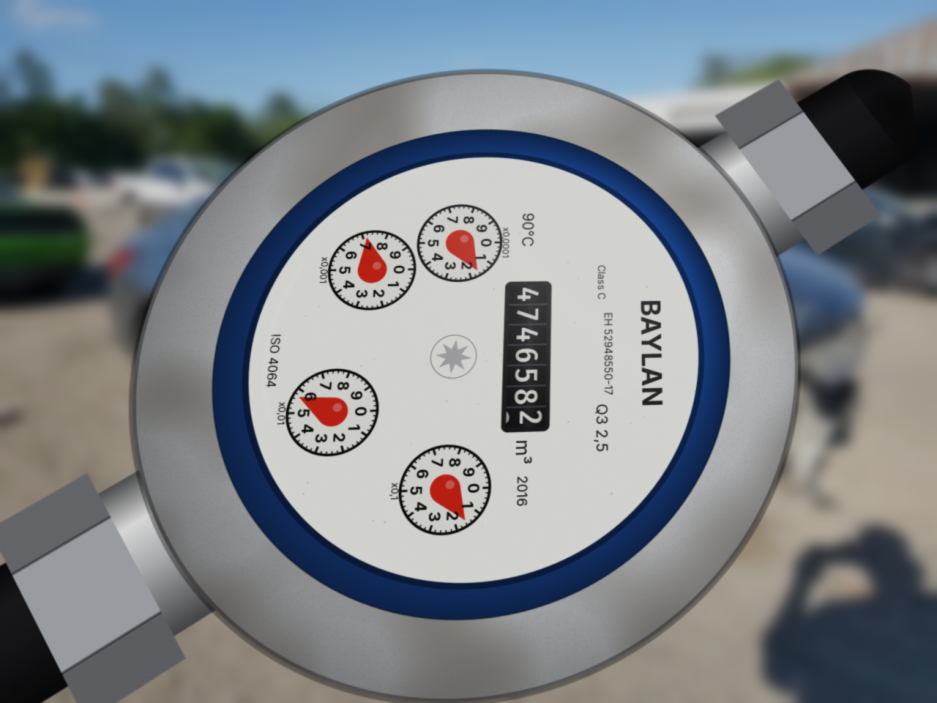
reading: m³ 4746582.1571
